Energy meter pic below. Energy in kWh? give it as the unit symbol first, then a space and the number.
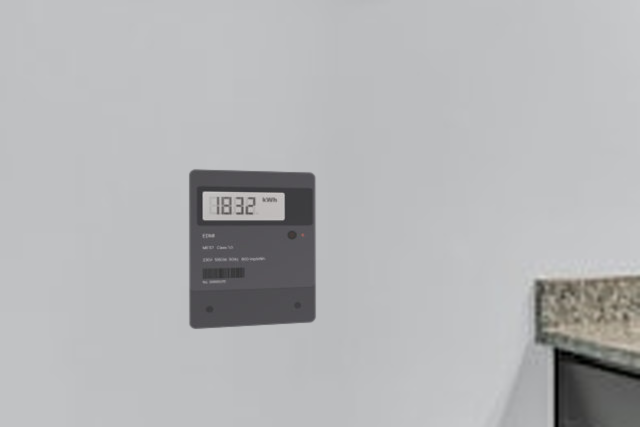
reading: kWh 1832
